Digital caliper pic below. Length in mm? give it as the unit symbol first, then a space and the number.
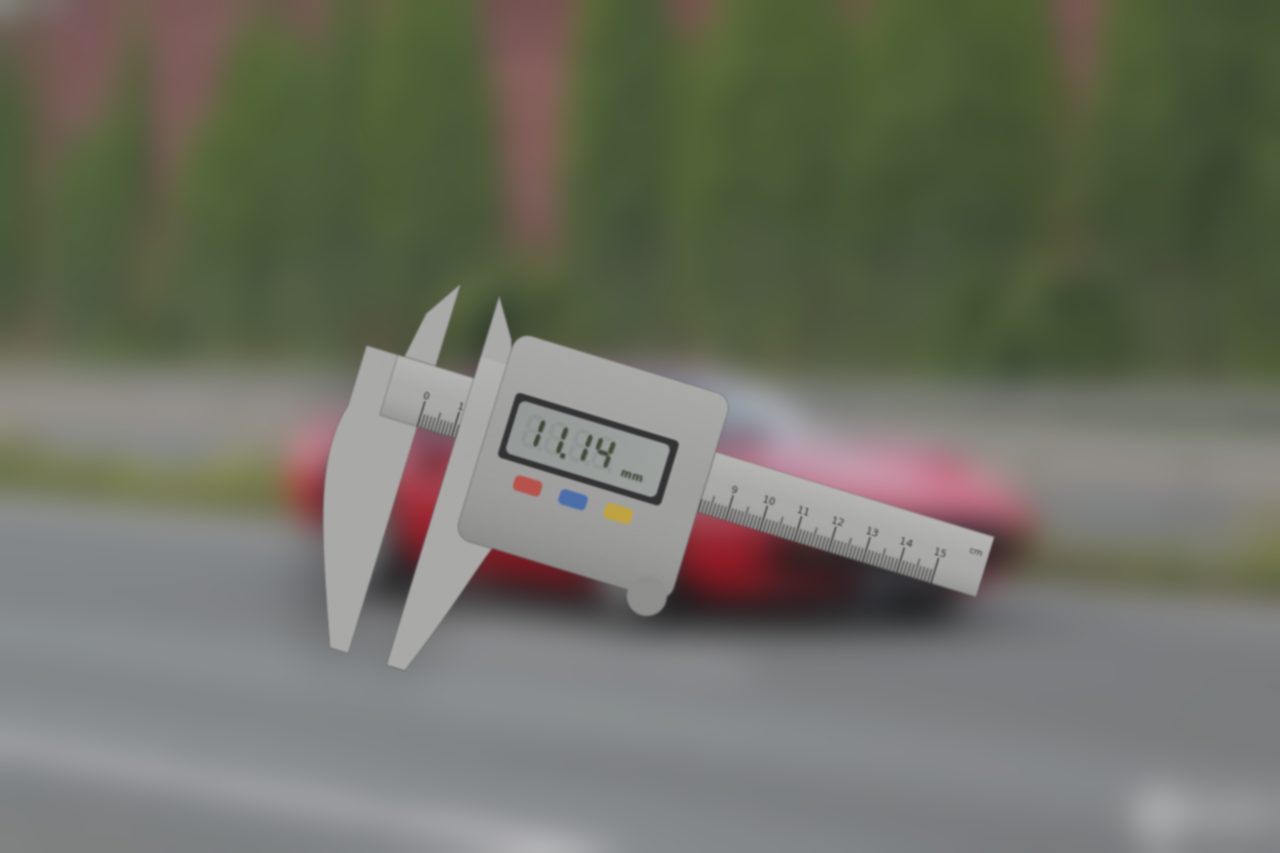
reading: mm 11.14
